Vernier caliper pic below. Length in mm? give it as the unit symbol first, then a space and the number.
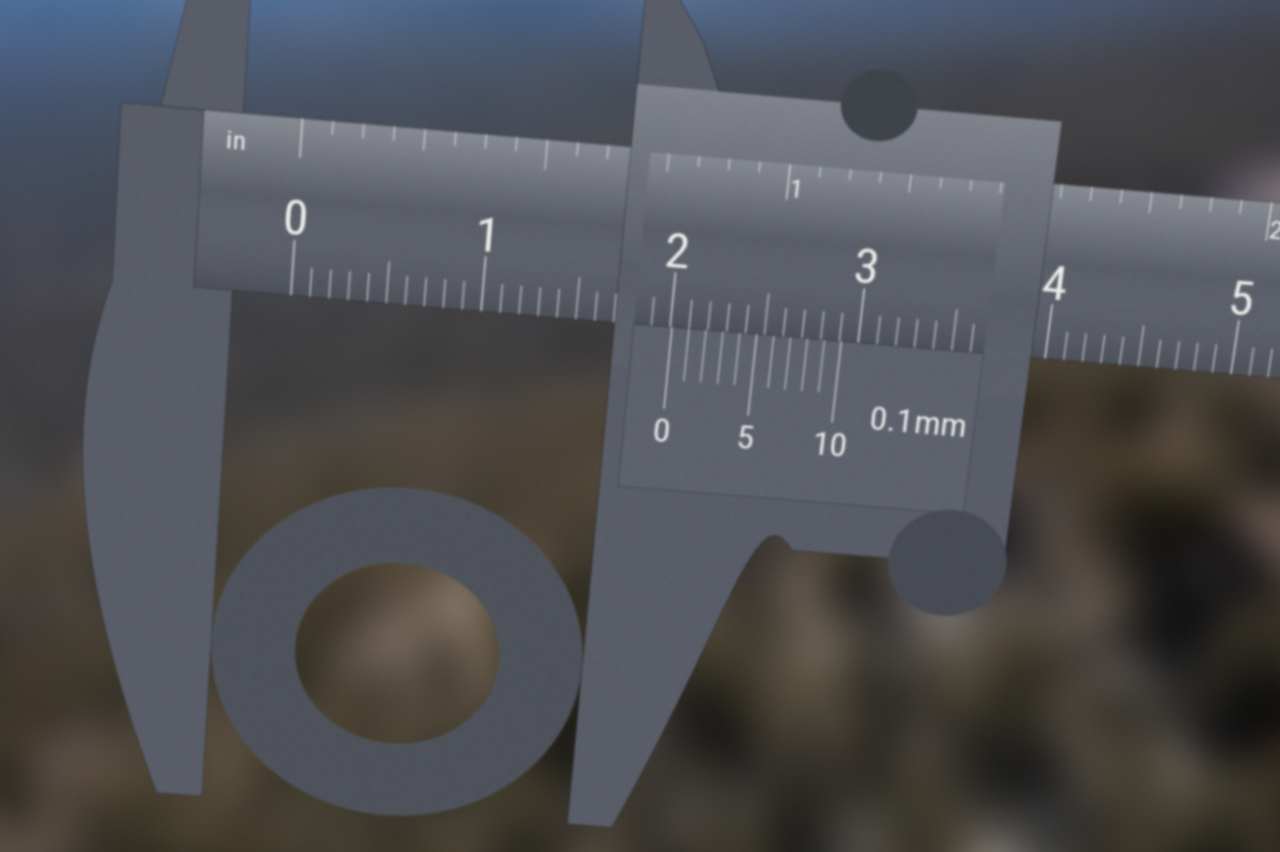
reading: mm 20.1
